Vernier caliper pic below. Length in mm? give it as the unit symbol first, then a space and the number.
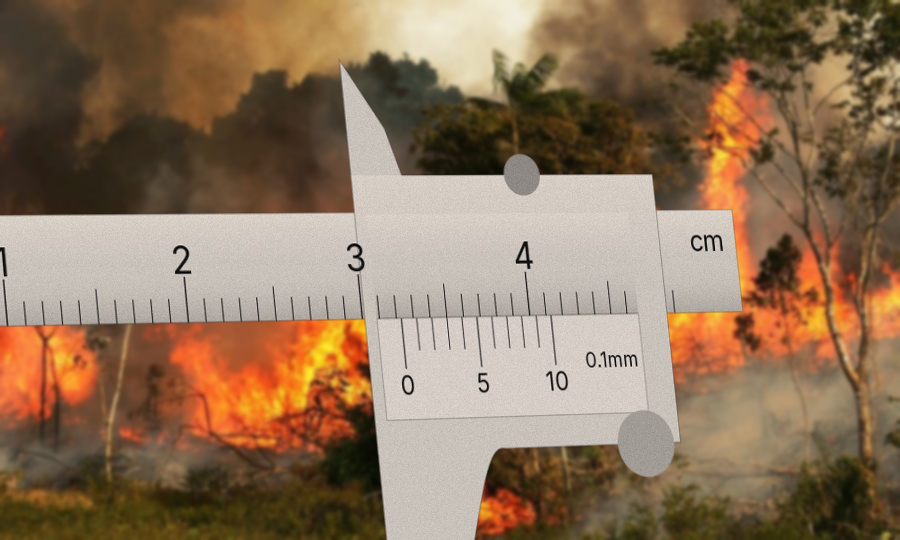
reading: mm 32.3
